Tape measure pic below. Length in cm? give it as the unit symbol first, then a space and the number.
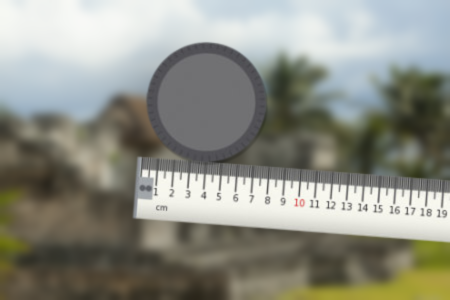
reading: cm 7.5
